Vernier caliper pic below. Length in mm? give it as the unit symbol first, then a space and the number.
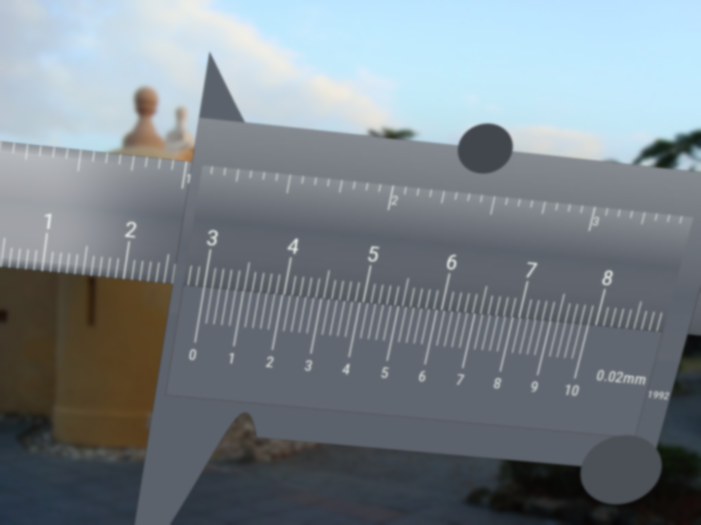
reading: mm 30.0
